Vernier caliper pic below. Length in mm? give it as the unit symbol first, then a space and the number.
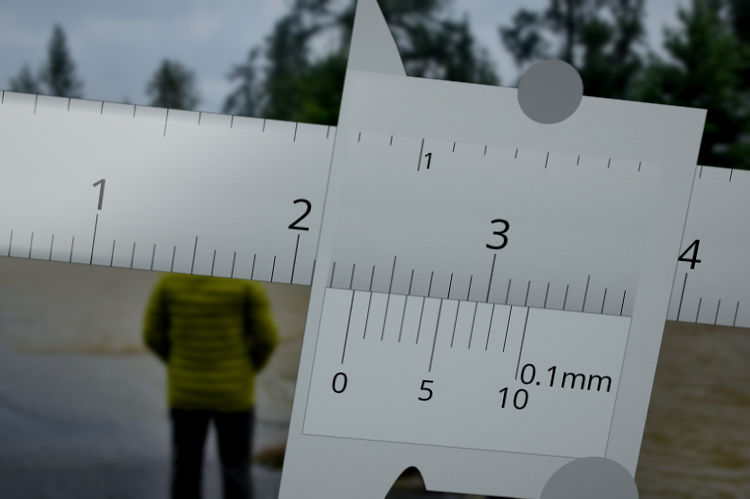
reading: mm 23.2
